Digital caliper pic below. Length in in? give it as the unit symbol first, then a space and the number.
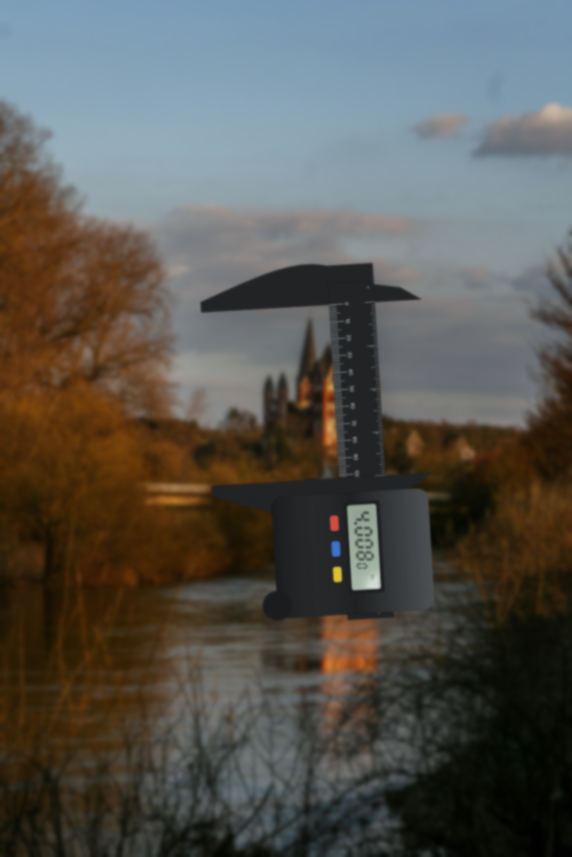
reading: in 4.0080
